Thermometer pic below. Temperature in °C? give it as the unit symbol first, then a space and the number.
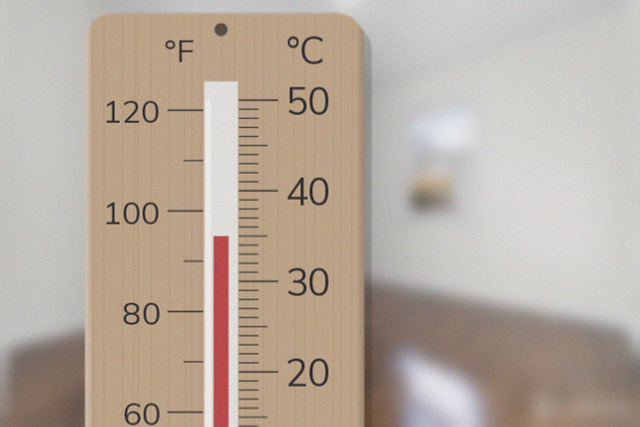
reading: °C 35
